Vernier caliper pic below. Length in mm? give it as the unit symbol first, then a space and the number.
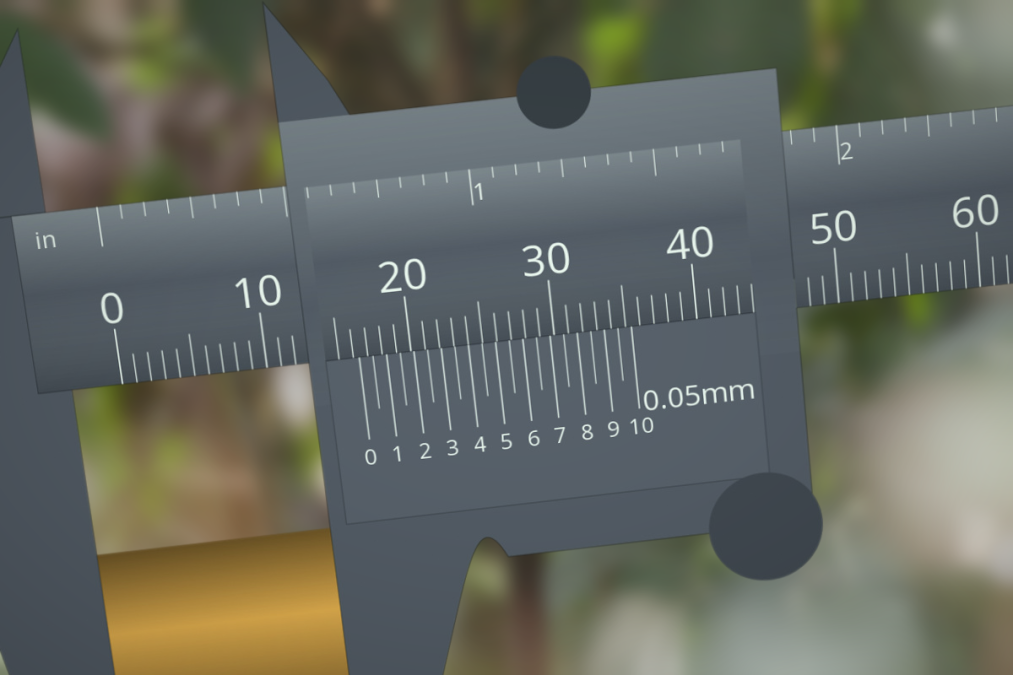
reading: mm 16.4
